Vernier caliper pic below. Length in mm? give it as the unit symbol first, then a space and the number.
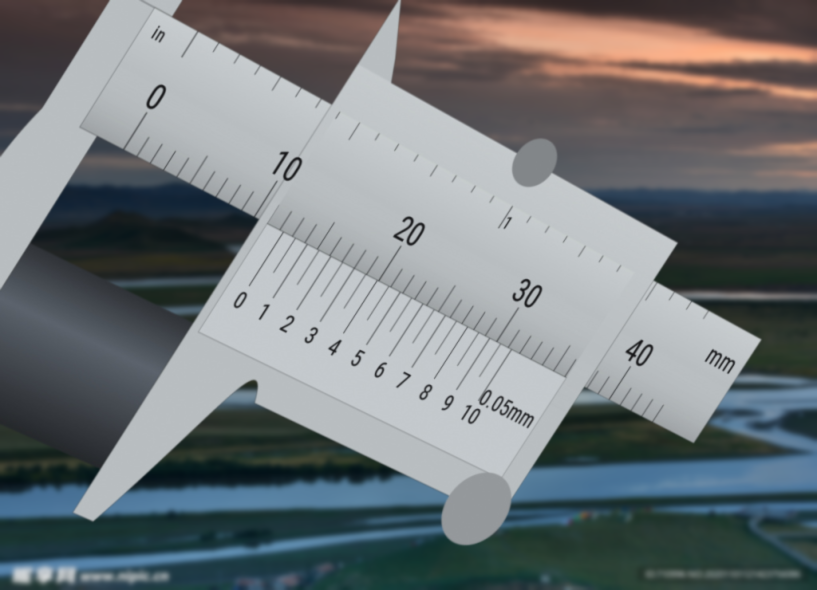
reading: mm 12.3
